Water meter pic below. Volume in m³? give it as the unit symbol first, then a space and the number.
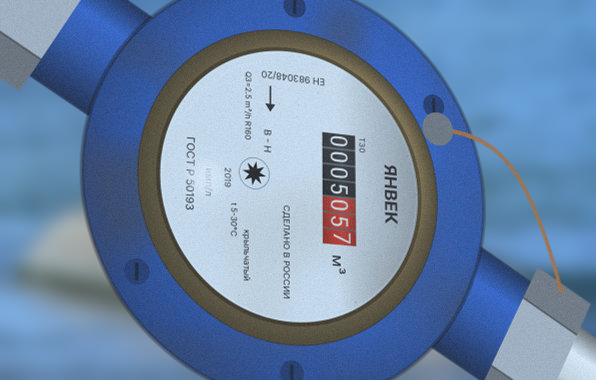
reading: m³ 5.057
